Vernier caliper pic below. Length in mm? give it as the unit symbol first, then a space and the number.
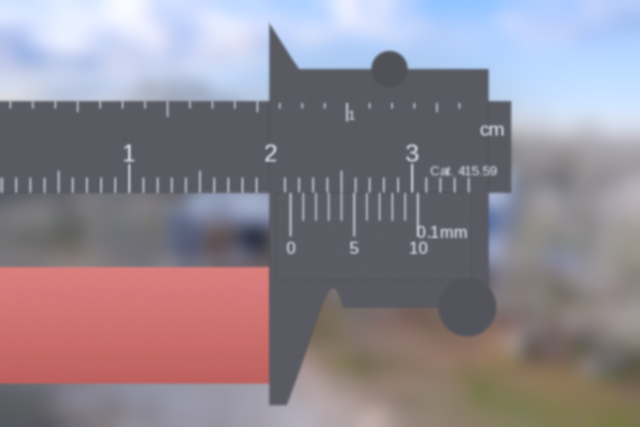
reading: mm 21.4
